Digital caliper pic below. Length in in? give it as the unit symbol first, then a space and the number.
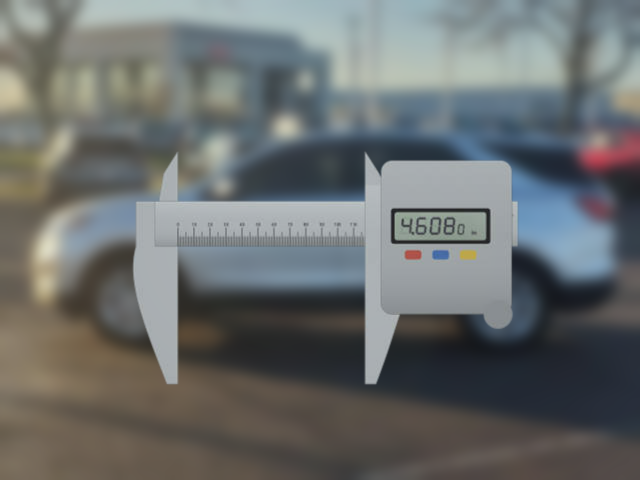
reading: in 4.6080
